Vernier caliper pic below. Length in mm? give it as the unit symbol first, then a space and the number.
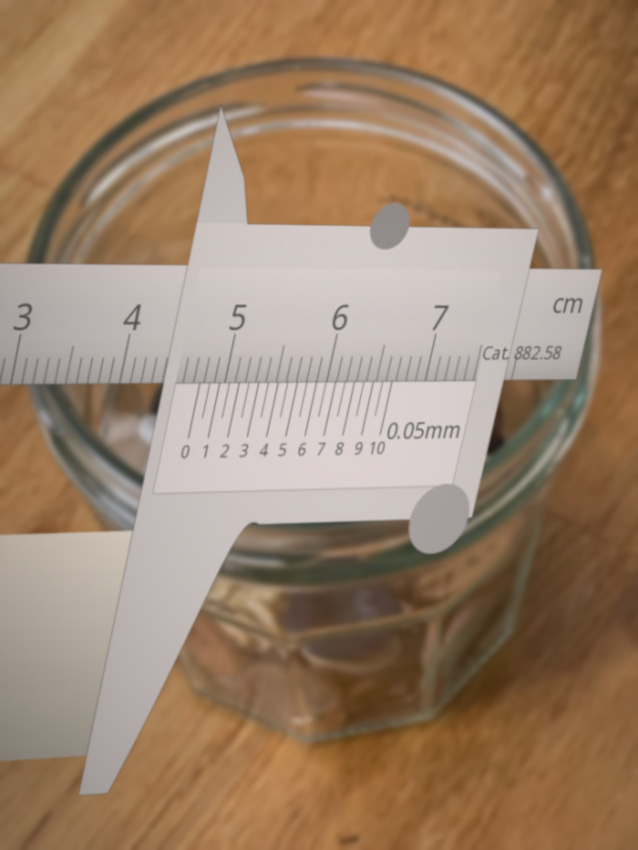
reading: mm 47.6
